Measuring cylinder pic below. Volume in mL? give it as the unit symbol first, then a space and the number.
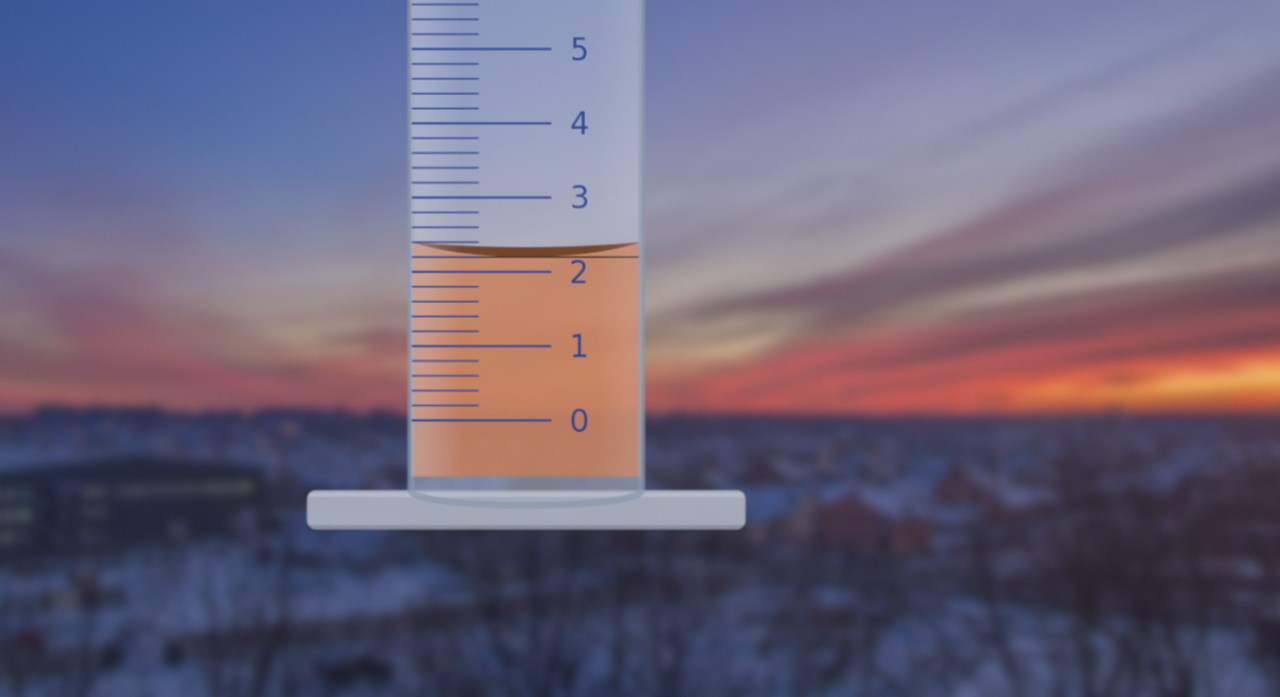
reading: mL 2.2
